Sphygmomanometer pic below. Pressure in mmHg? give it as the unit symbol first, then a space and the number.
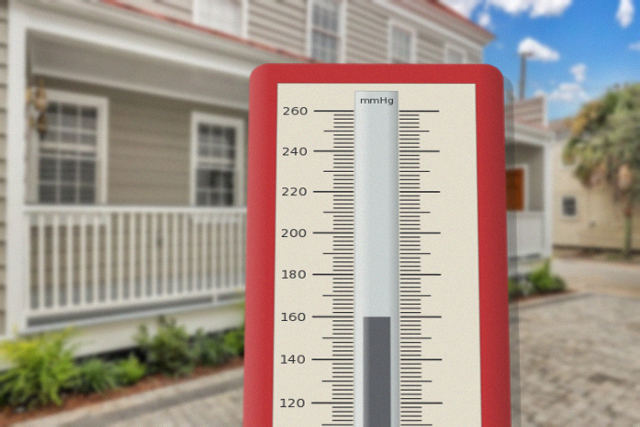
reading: mmHg 160
